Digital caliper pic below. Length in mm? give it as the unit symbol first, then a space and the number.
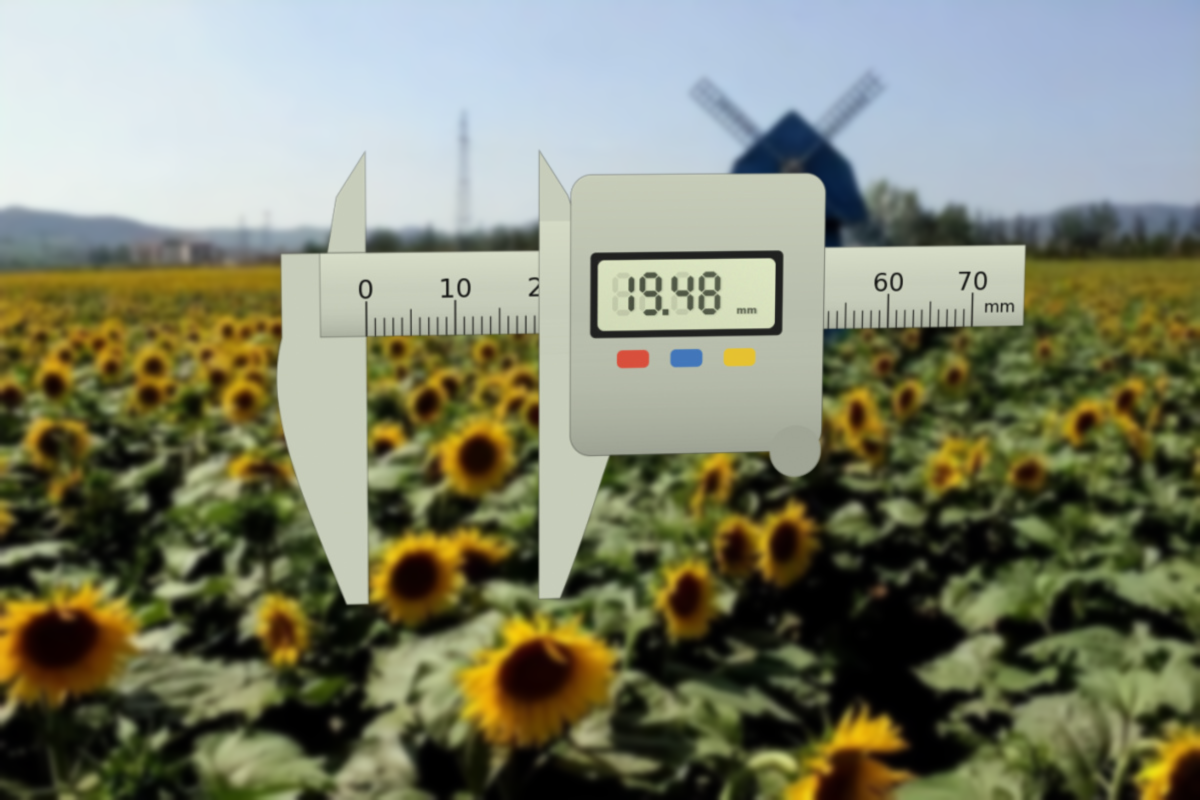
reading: mm 19.48
